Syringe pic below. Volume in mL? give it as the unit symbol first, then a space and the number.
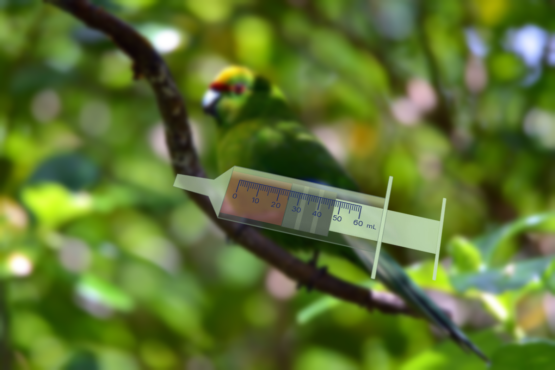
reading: mL 25
